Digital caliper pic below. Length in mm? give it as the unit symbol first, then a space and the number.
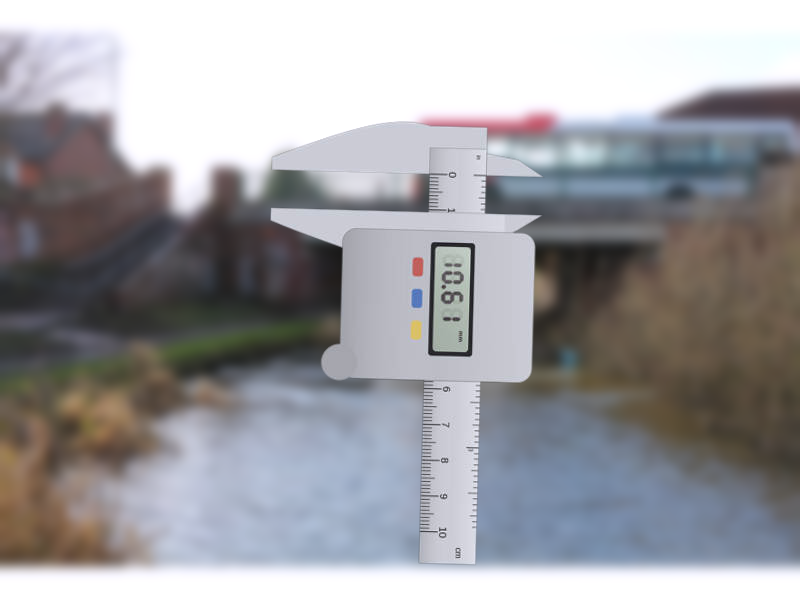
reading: mm 10.61
